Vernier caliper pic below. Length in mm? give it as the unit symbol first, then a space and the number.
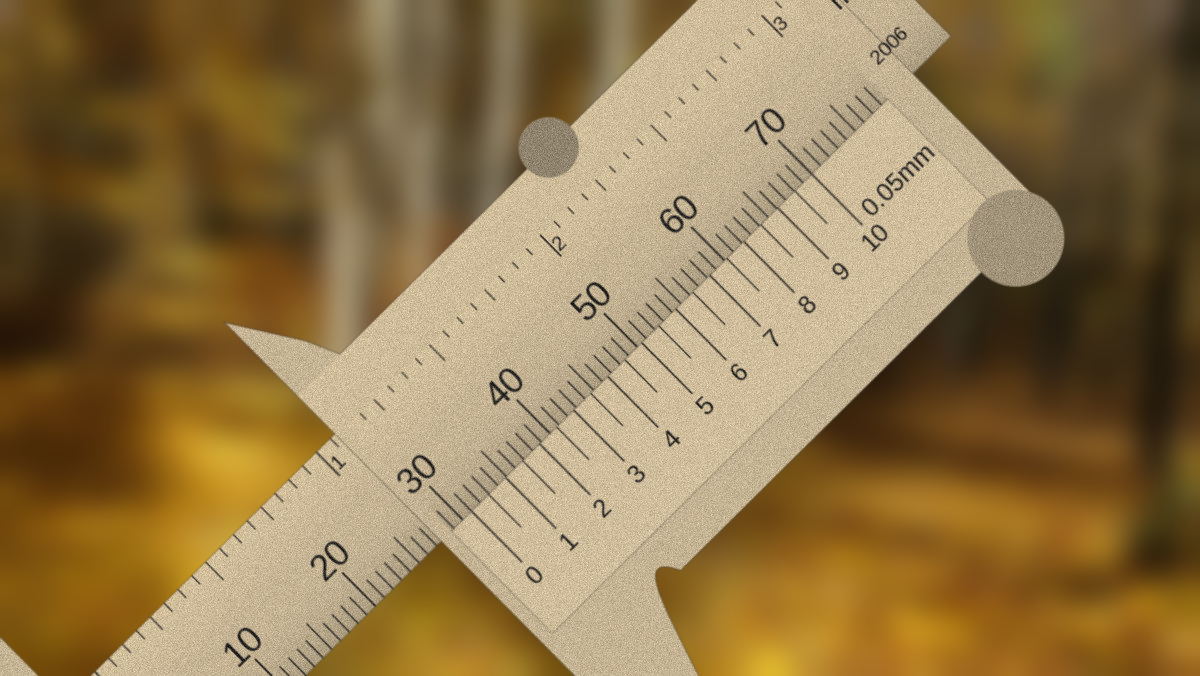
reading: mm 31.0
